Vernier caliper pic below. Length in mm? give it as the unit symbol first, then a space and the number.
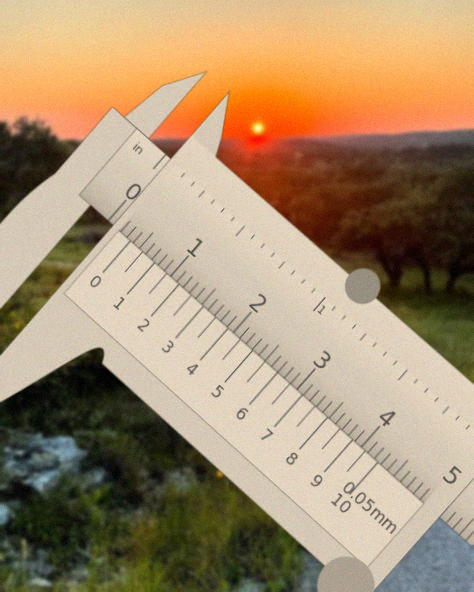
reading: mm 3.6
